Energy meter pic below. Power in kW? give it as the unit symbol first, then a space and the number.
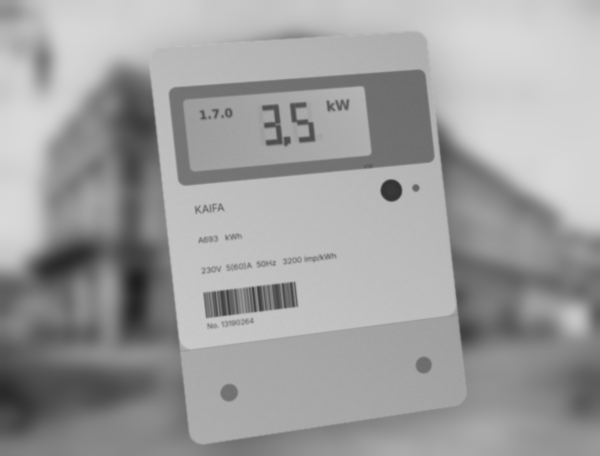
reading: kW 3.5
